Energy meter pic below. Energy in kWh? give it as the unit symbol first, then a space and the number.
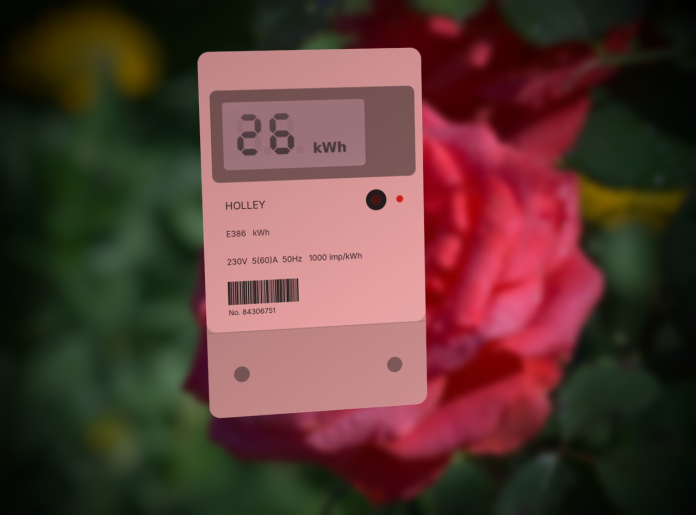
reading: kWh 26
